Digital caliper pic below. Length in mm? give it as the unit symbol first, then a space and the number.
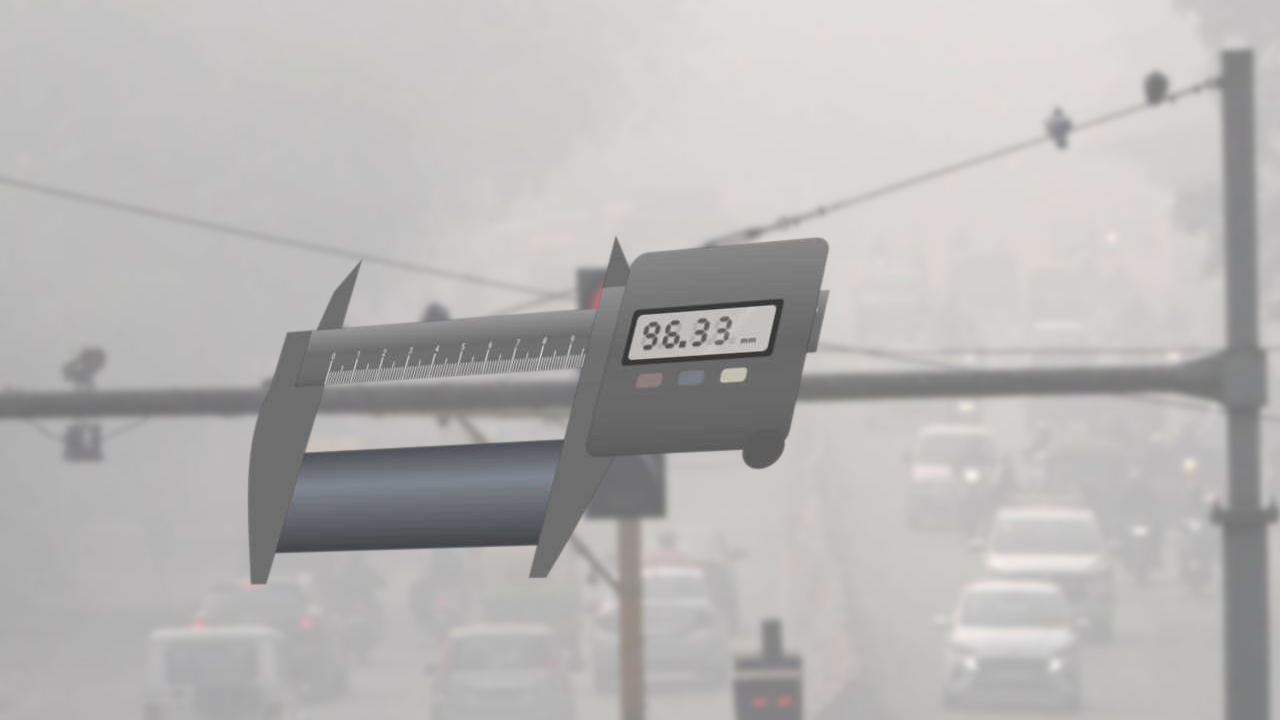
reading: mm 96.33
